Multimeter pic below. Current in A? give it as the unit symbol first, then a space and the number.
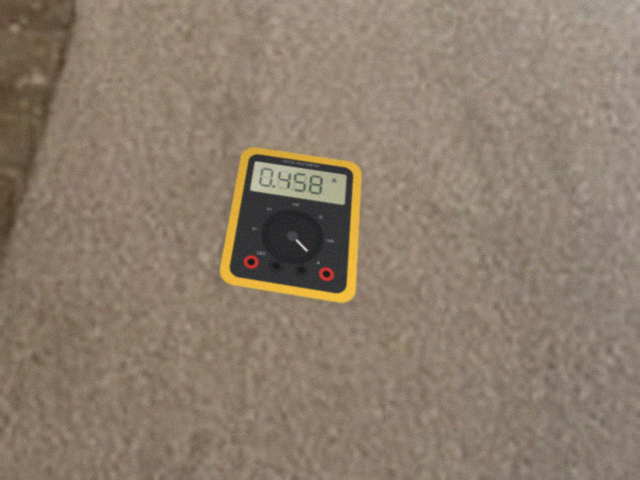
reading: A 0.458
